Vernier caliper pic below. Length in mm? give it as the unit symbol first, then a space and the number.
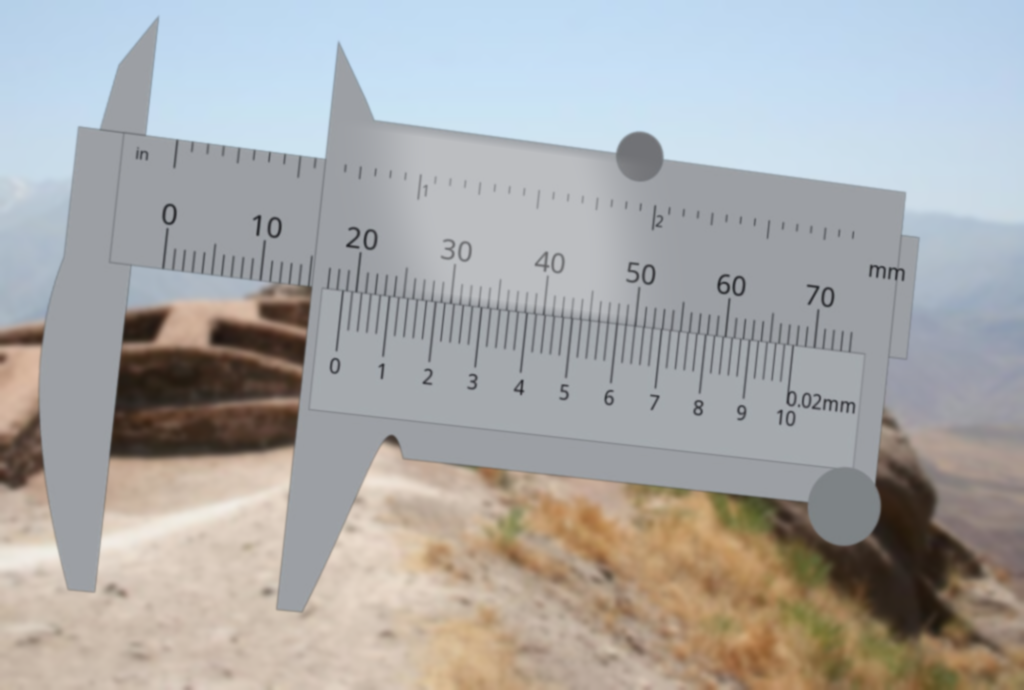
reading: mm 18.6
